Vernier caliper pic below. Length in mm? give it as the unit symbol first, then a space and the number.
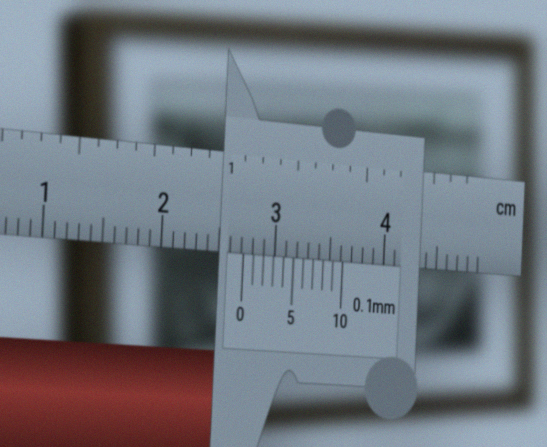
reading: mm 27.2
